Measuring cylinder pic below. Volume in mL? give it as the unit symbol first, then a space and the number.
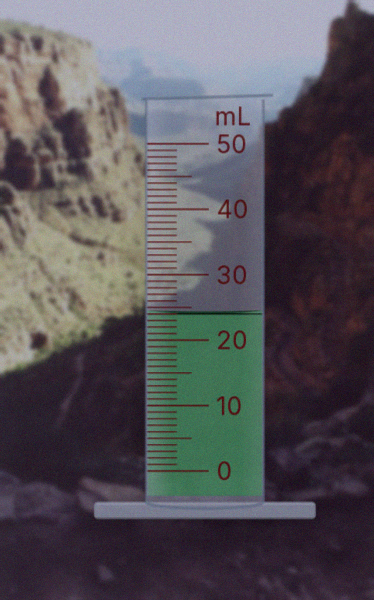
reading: mL 24
